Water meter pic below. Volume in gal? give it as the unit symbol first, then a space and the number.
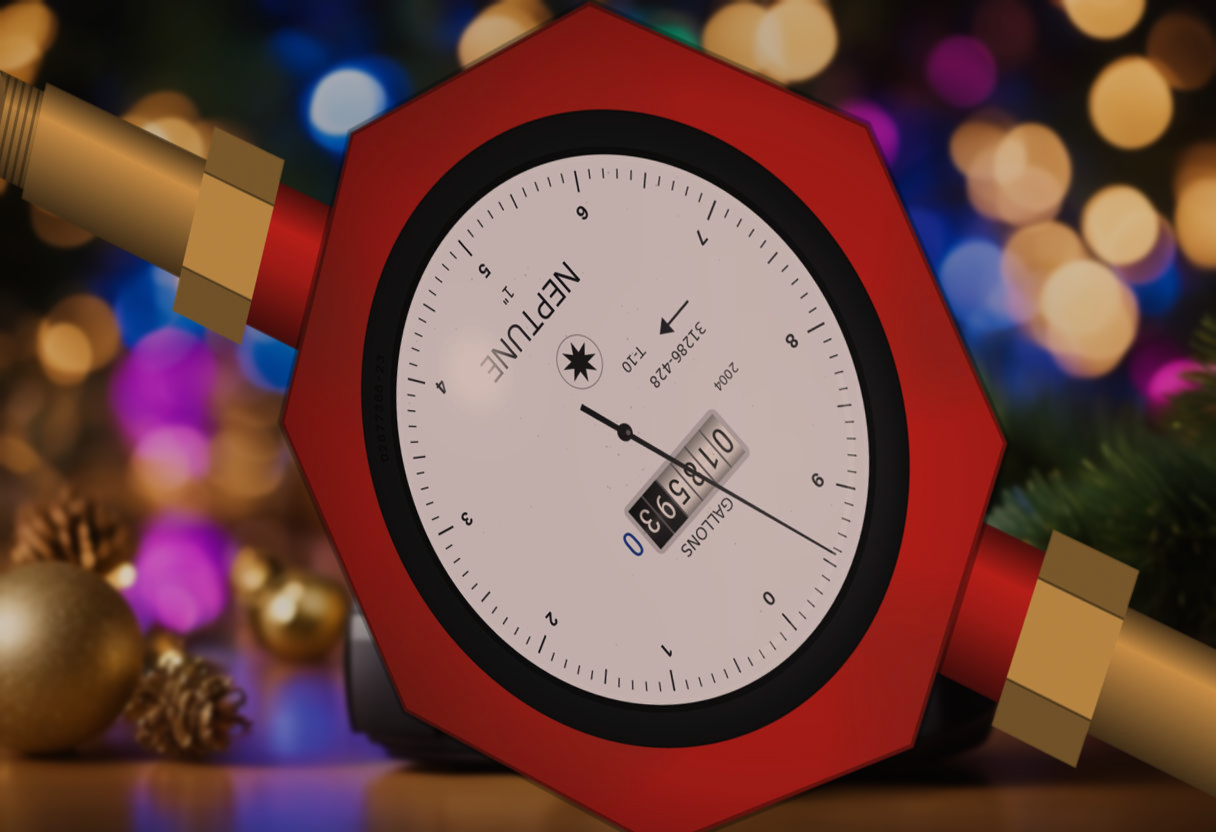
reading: gal 185929.4
